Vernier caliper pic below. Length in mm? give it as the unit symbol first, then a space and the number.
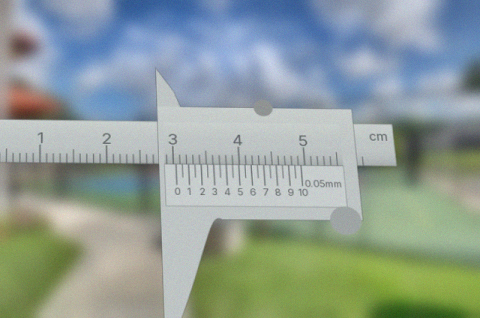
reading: mm 30.4
